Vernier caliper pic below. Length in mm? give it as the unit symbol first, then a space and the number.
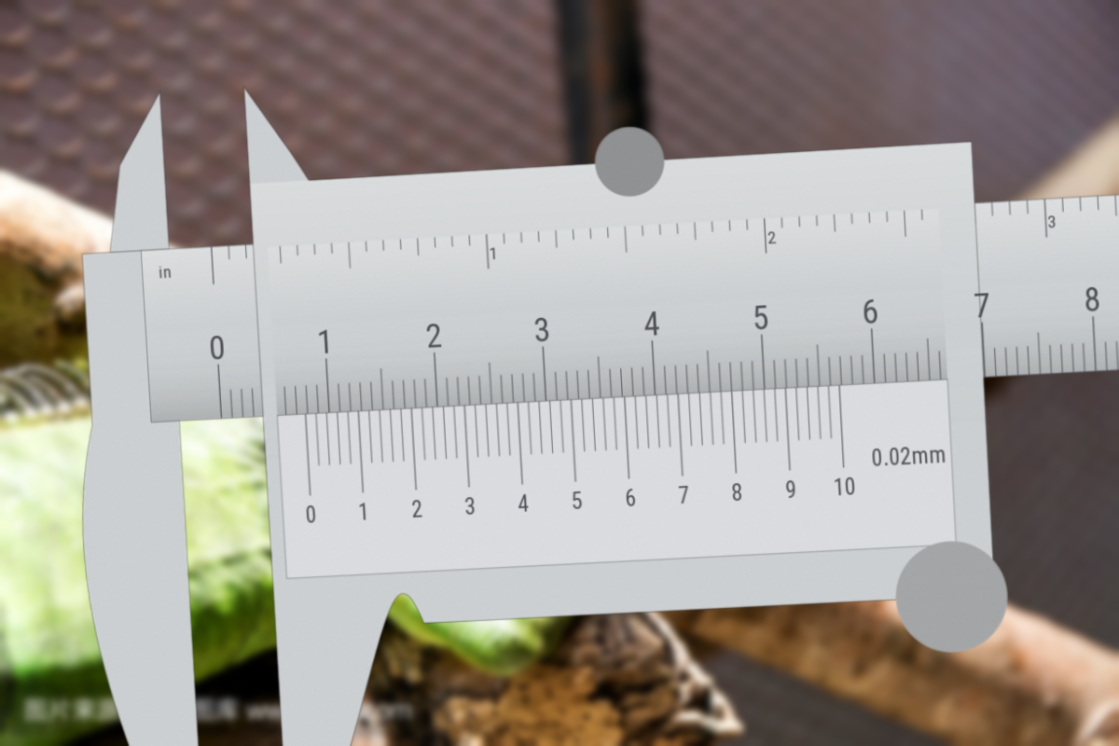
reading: mm 7.8
